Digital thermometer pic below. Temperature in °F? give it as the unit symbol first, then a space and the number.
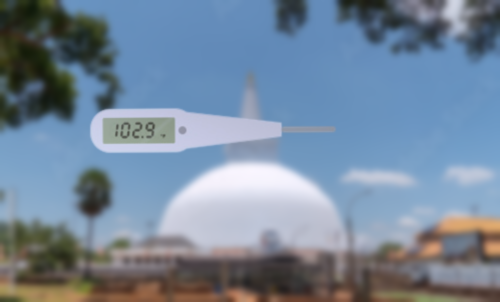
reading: °F 102.9
